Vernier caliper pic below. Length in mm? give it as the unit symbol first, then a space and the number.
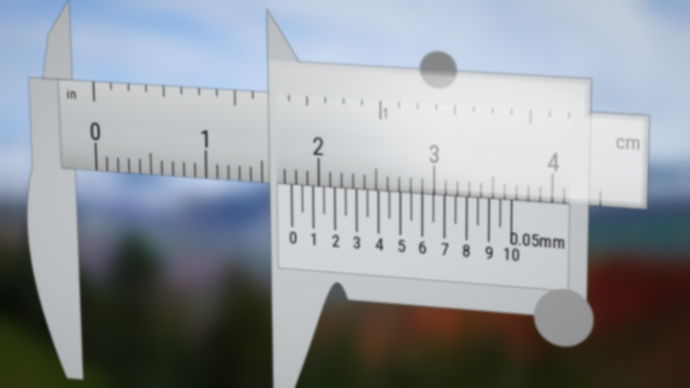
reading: mm 17.6
